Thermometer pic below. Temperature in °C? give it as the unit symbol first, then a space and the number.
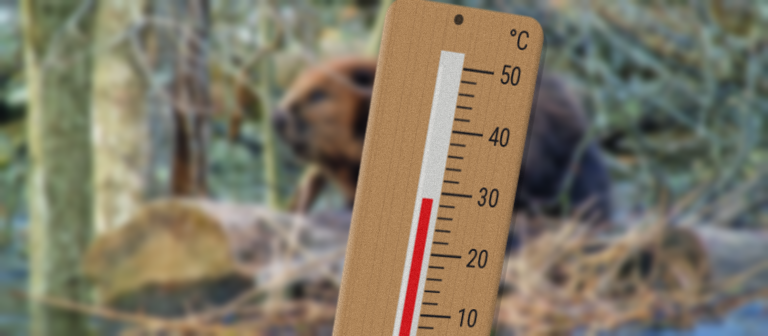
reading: °C 29
